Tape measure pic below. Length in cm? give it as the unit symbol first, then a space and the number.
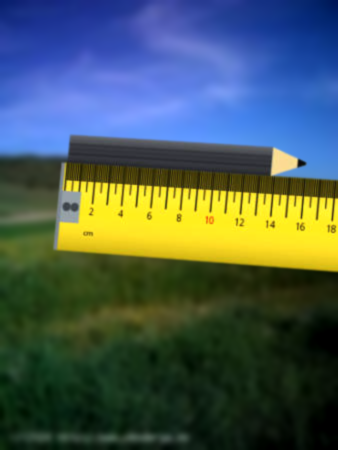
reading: cm 16
